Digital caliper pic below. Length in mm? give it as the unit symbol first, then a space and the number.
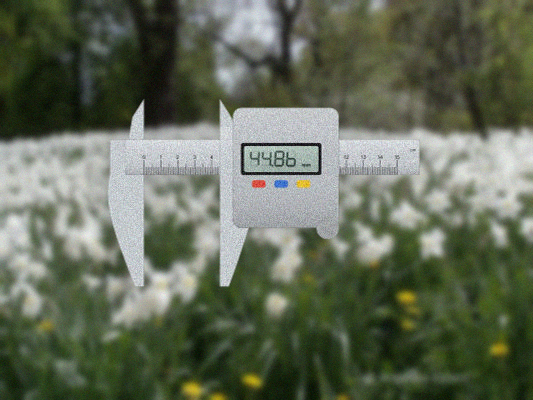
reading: mm 44.86
